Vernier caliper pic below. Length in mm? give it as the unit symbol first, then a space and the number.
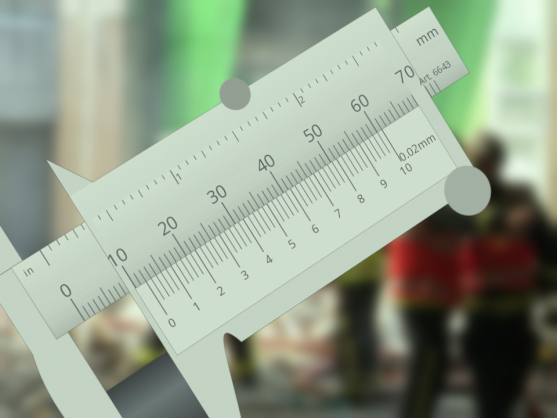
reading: mm 12.0
